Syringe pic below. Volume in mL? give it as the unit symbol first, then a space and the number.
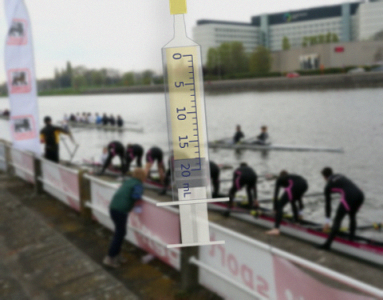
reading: mL 18
